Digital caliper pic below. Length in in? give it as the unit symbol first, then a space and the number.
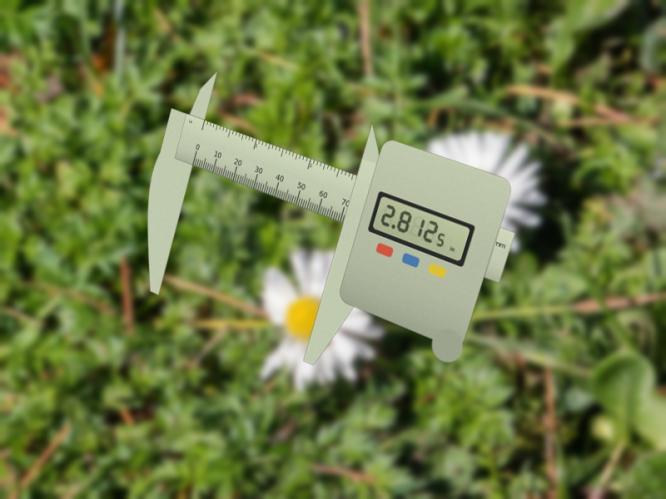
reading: in 2.8125
